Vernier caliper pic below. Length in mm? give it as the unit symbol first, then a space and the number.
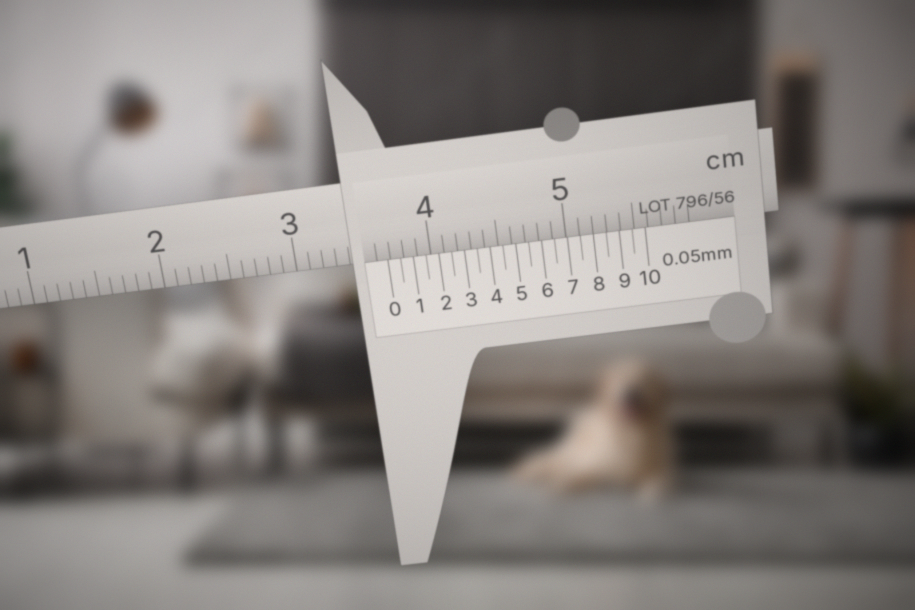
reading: mm 36.8
